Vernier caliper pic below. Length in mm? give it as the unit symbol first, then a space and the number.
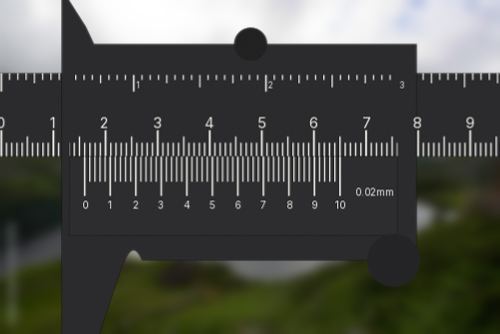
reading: mm 16.0
